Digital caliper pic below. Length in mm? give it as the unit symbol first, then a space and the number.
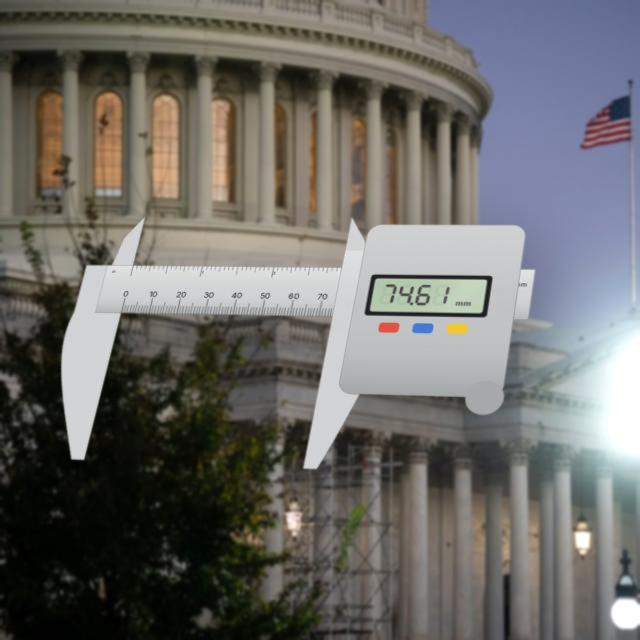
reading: mm 74.61
